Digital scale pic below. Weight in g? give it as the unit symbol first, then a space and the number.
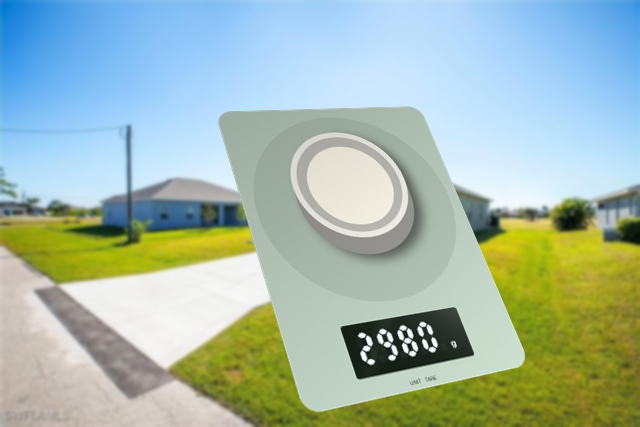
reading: g 2980
